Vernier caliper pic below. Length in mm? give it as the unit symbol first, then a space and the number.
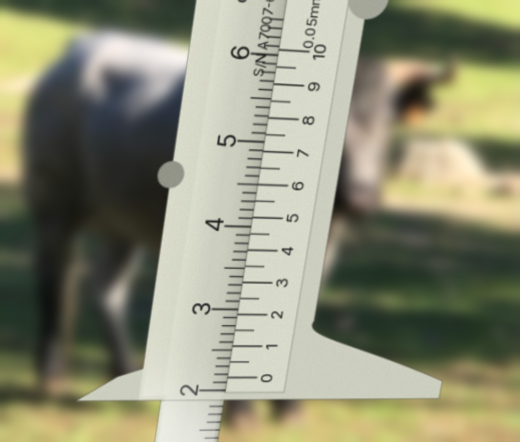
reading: mm 21.6
